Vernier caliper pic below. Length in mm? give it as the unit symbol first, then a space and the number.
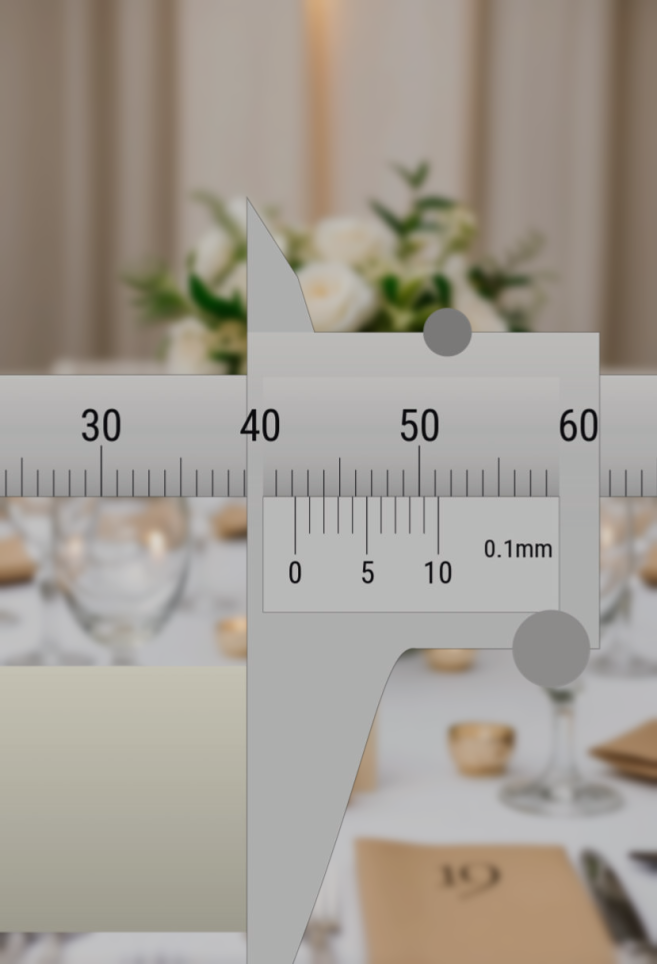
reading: mm 42.2
